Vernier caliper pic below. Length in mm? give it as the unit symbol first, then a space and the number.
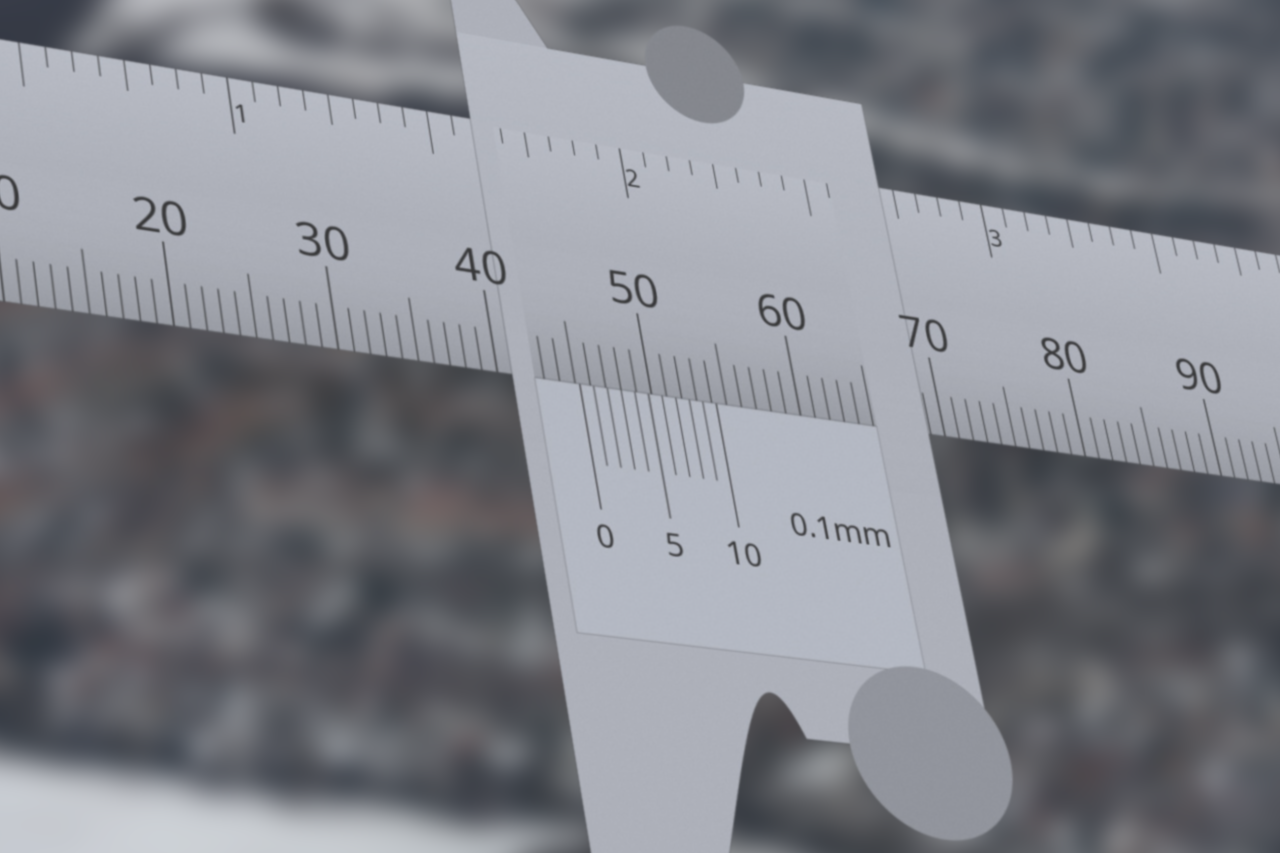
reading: mm 45.3
